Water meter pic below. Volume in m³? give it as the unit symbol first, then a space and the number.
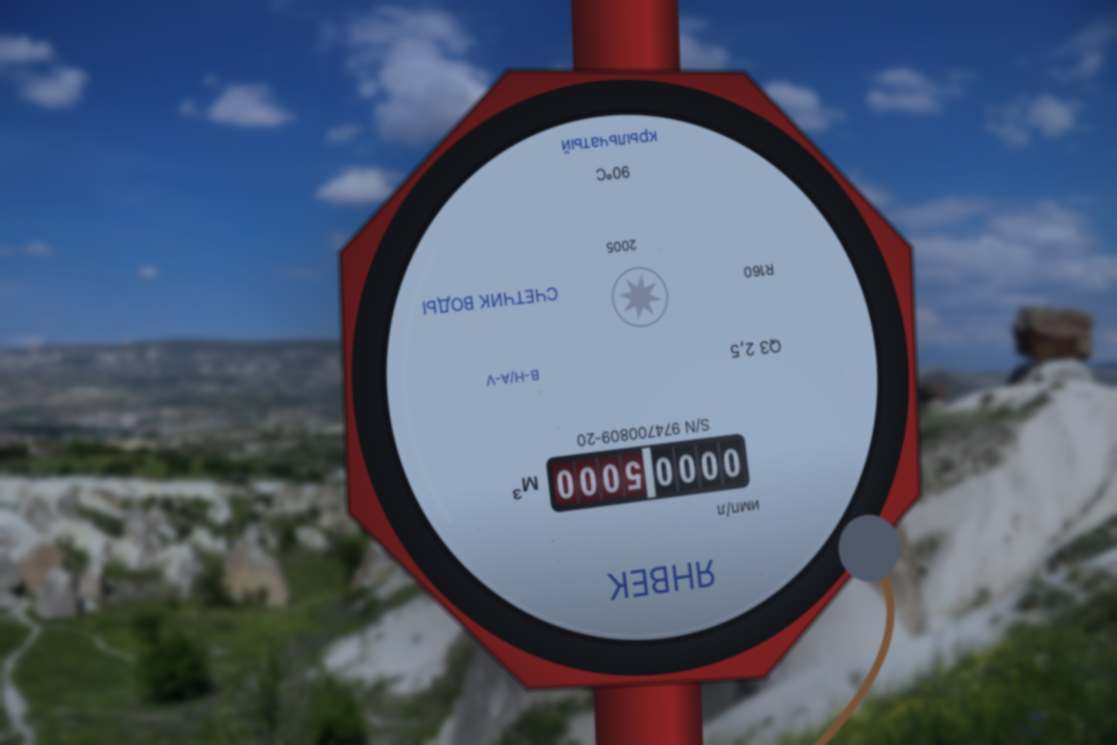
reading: m³ 0.5000
